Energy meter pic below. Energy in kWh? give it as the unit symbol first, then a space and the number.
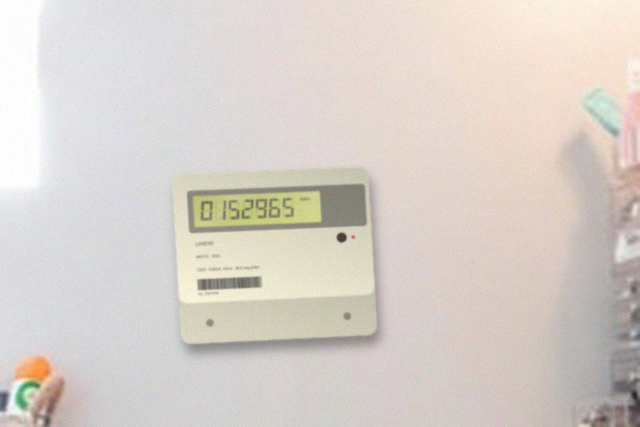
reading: kWh 152965
